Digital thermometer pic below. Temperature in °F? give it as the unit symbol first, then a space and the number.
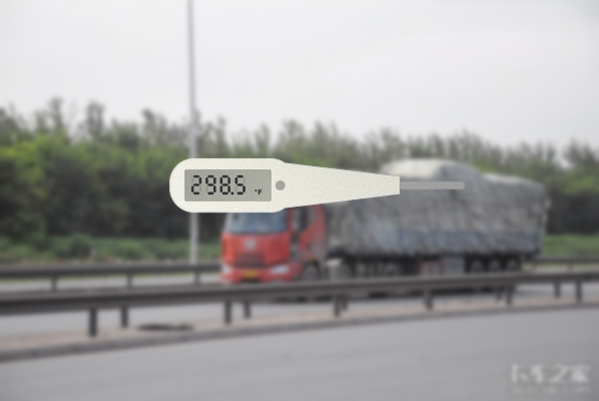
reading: °F 298.5
